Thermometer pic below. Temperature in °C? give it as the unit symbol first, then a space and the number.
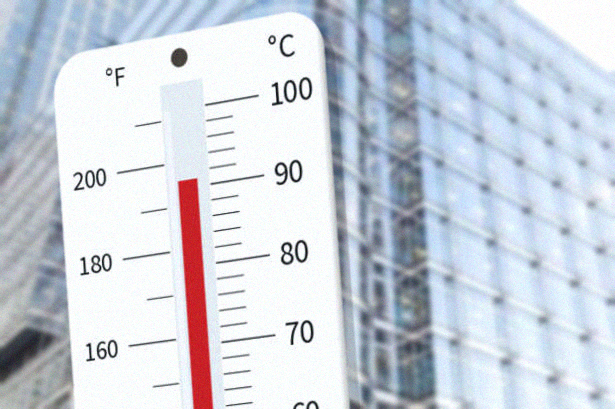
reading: °C 91
